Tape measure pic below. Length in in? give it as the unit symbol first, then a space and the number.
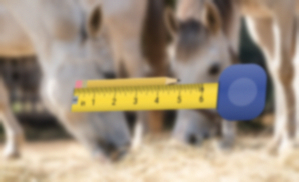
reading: in 5
